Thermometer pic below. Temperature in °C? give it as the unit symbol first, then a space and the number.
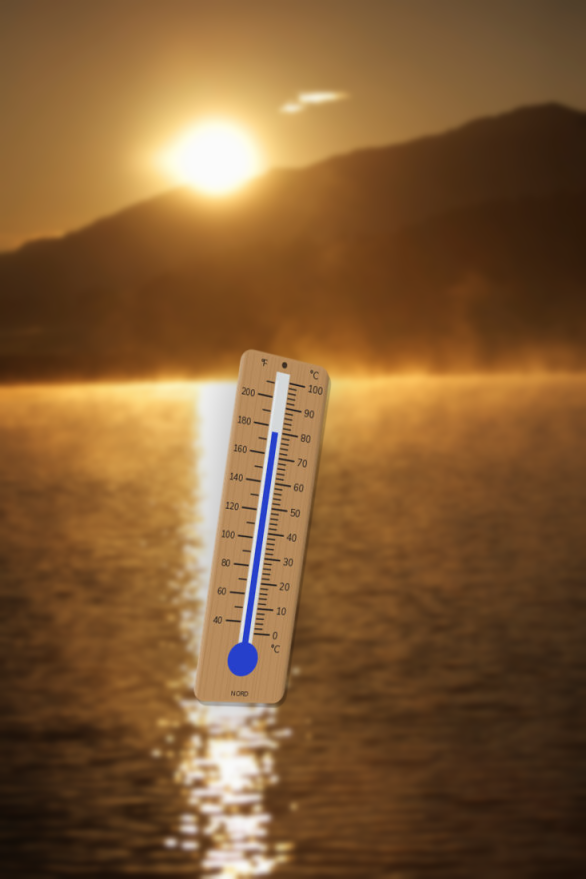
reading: °C 80
